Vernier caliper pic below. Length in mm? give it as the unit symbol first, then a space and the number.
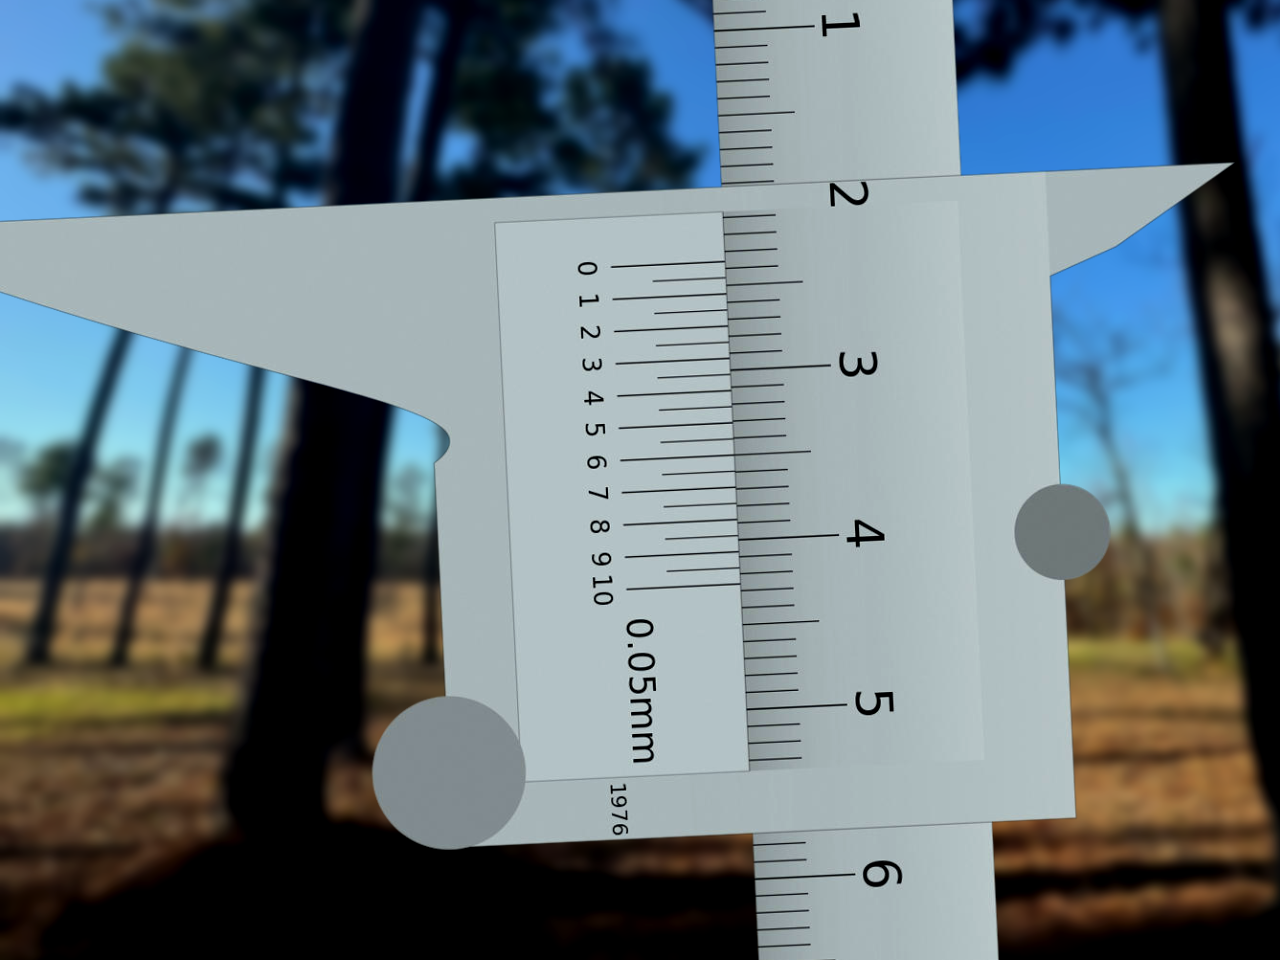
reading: mm 23.6
